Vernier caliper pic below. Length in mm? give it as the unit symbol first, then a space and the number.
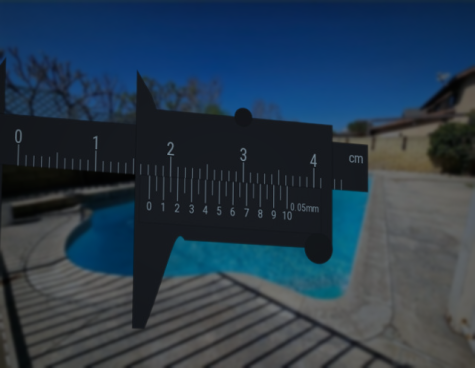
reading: mm 17.2
